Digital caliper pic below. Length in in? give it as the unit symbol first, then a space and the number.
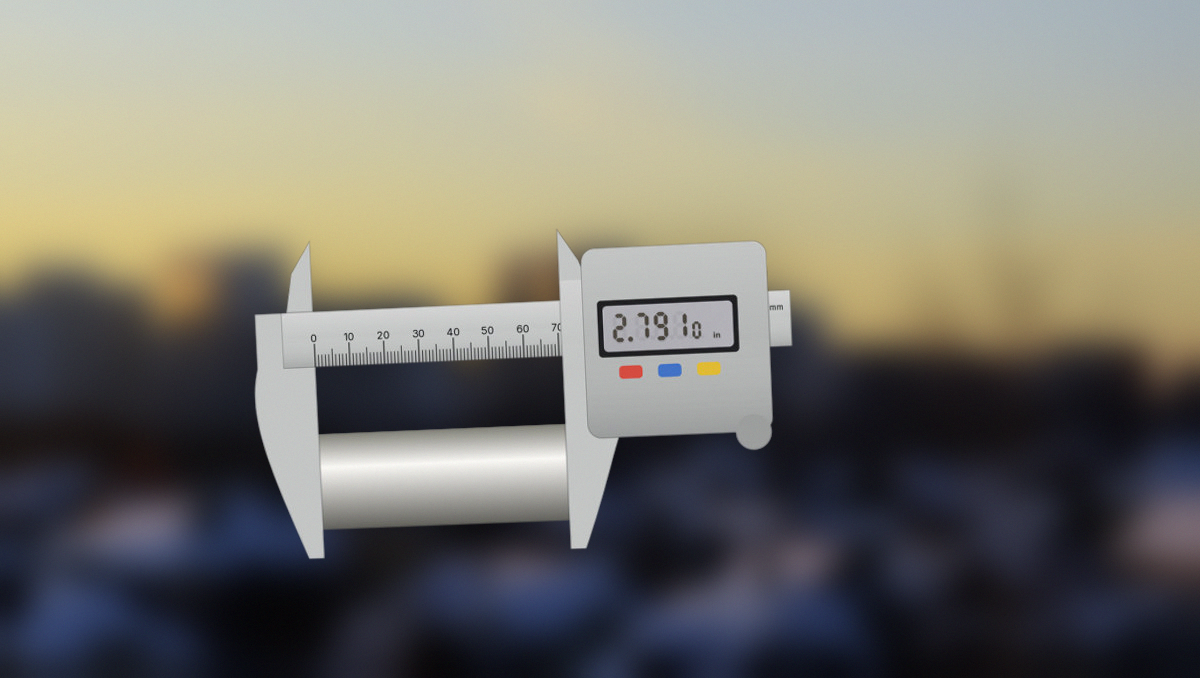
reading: in 2.7910
